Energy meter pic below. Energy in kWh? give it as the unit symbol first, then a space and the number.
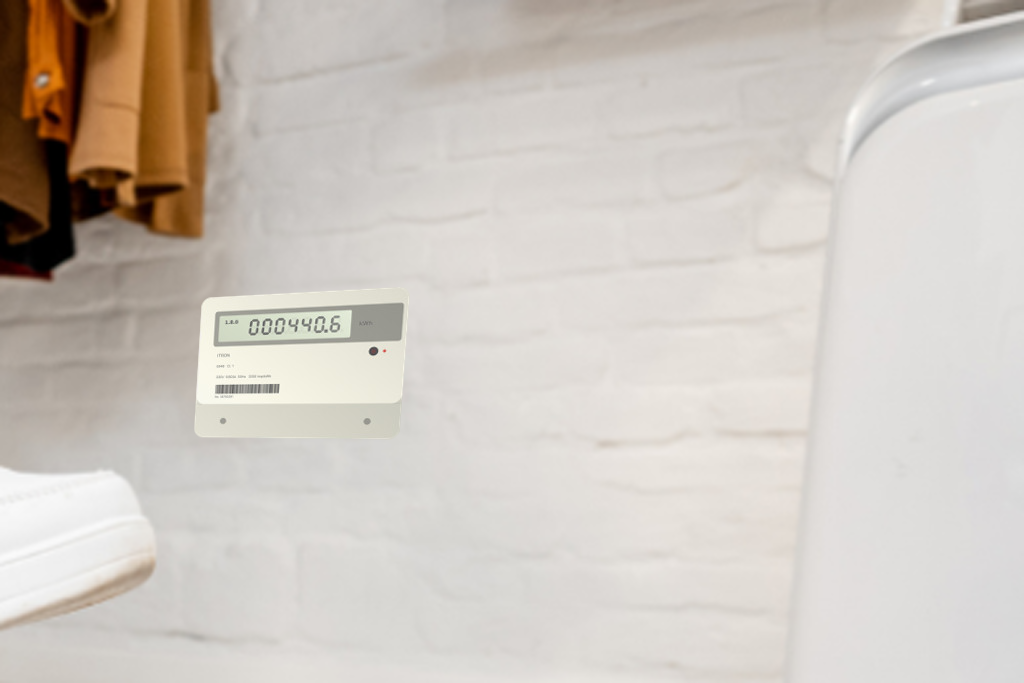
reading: kWh 440.6
